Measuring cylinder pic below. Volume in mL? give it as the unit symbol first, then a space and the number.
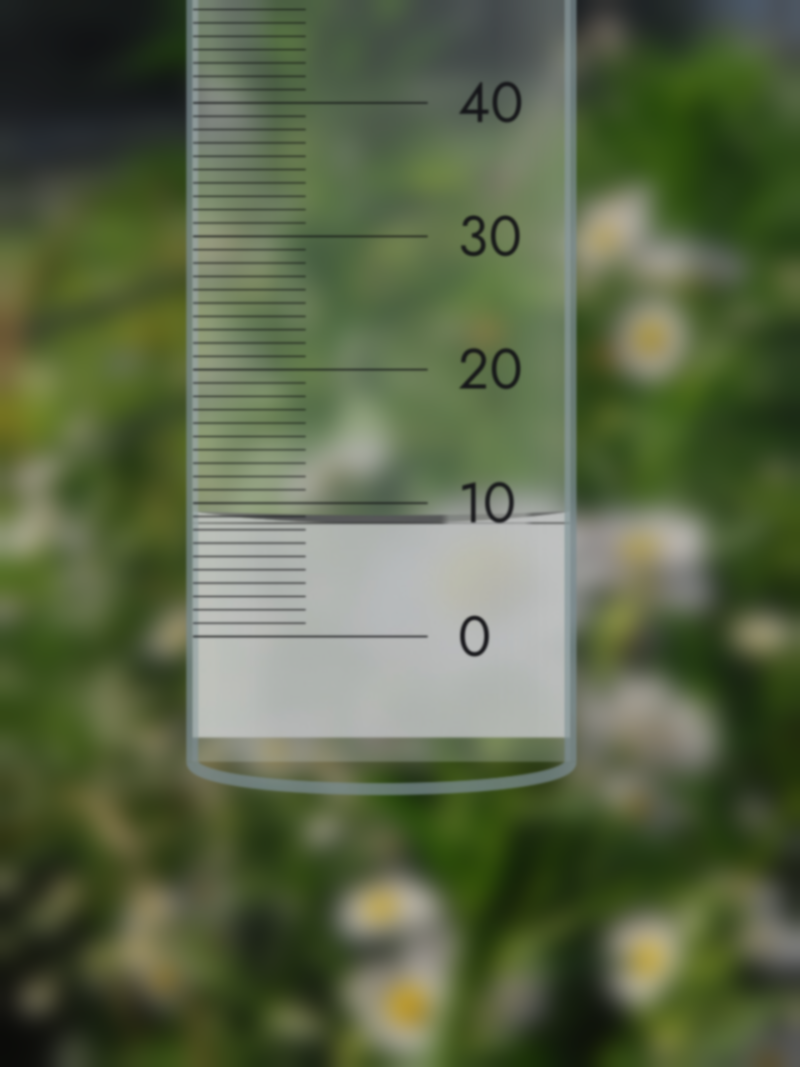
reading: mL 8.5
